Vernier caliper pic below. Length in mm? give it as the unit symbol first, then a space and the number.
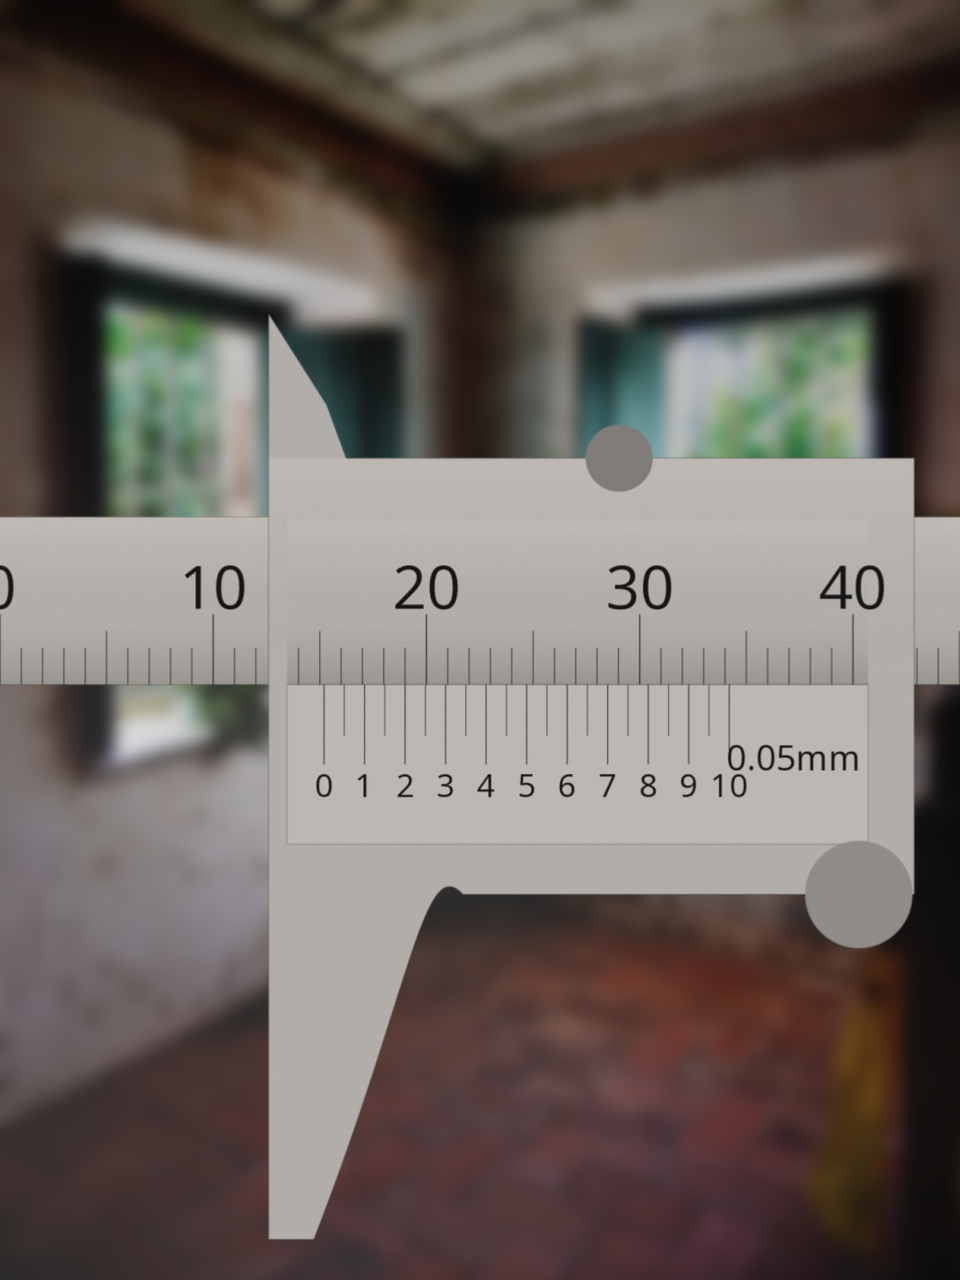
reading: mm 15.2
